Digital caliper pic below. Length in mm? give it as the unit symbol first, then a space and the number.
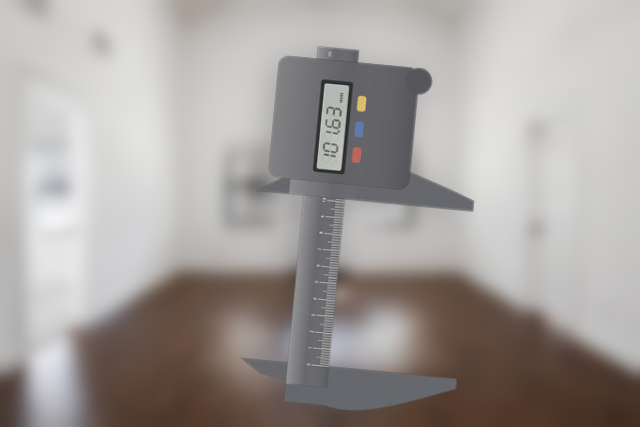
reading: mm 101.63
